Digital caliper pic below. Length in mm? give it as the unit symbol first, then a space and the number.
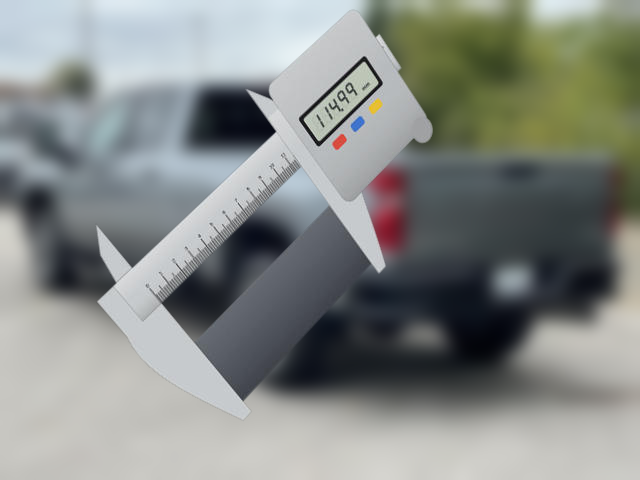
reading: mm 114.99
